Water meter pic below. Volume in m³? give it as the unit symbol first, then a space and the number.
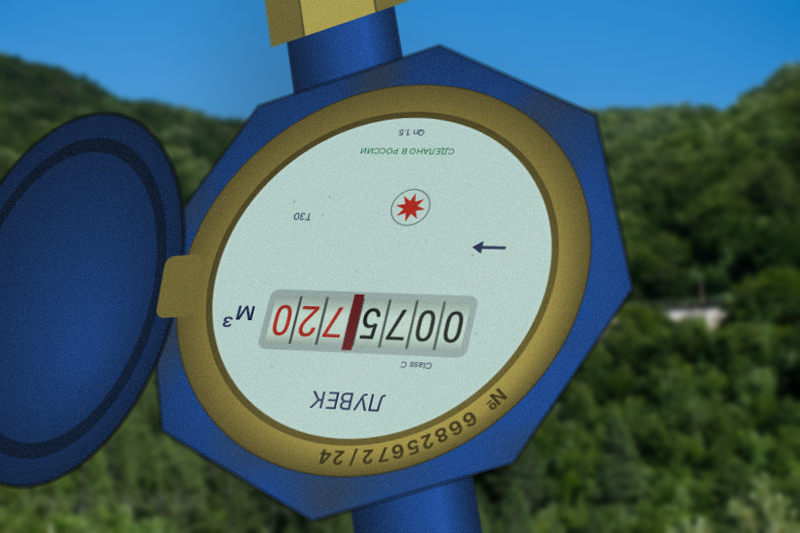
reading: m³ 75.720
